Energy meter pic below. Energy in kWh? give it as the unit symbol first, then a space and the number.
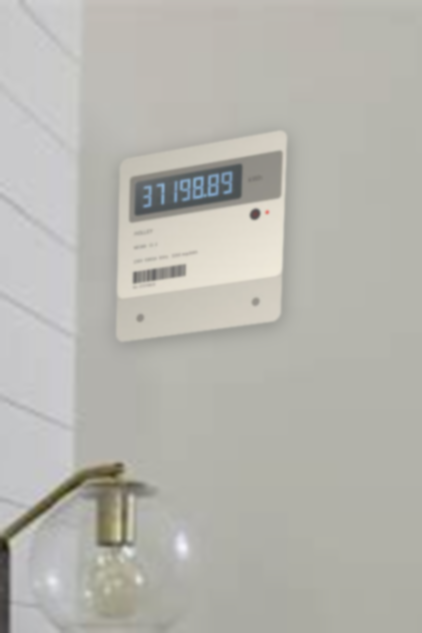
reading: kWh 37198.89
